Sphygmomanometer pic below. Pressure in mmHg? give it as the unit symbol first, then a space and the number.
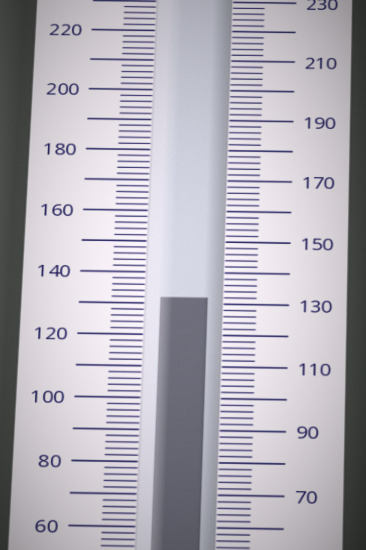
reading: mmHg 132
